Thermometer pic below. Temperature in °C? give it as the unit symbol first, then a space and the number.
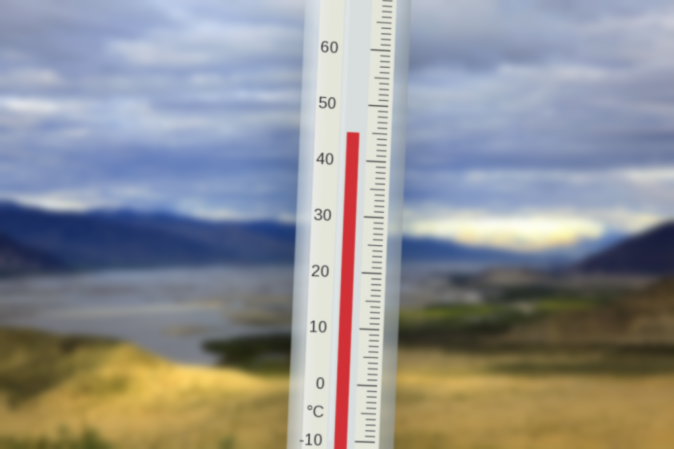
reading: °C 45
